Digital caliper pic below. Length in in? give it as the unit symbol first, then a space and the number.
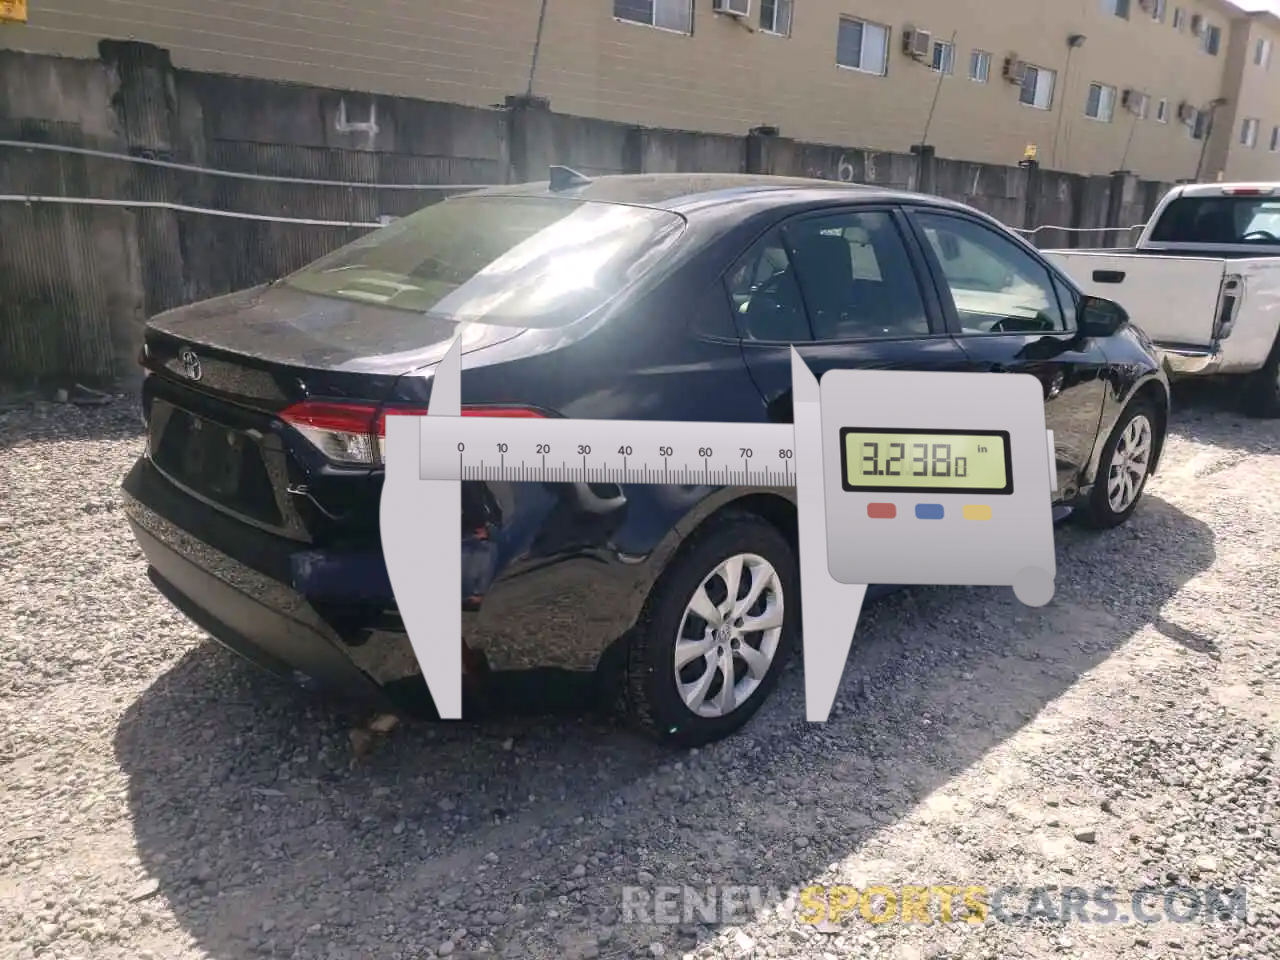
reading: in 3.2380
